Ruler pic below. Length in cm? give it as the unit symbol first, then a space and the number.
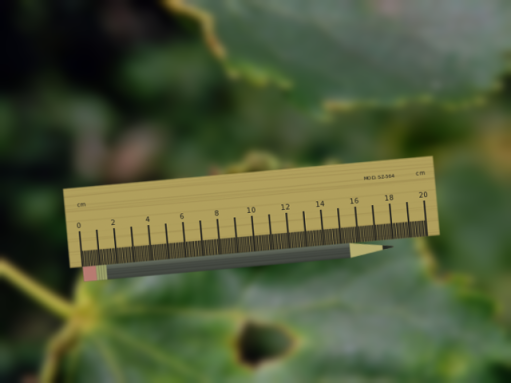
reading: cm 18
